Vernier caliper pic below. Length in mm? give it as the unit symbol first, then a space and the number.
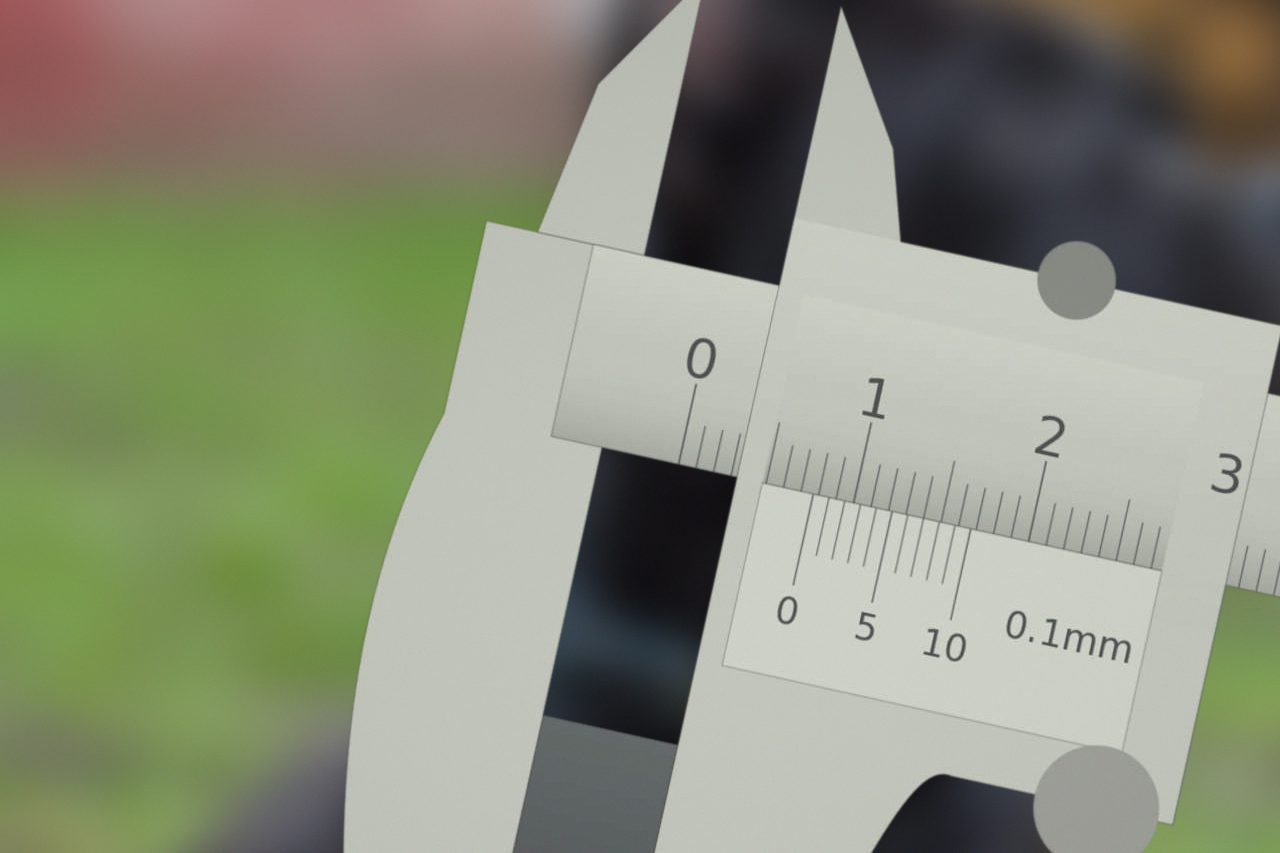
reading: mm 7.7
